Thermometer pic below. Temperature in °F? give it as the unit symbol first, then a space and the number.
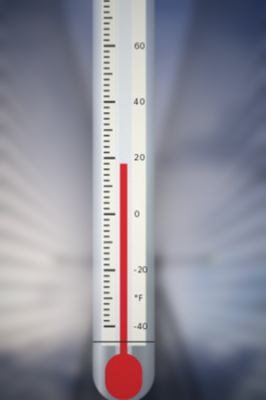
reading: °F 18
